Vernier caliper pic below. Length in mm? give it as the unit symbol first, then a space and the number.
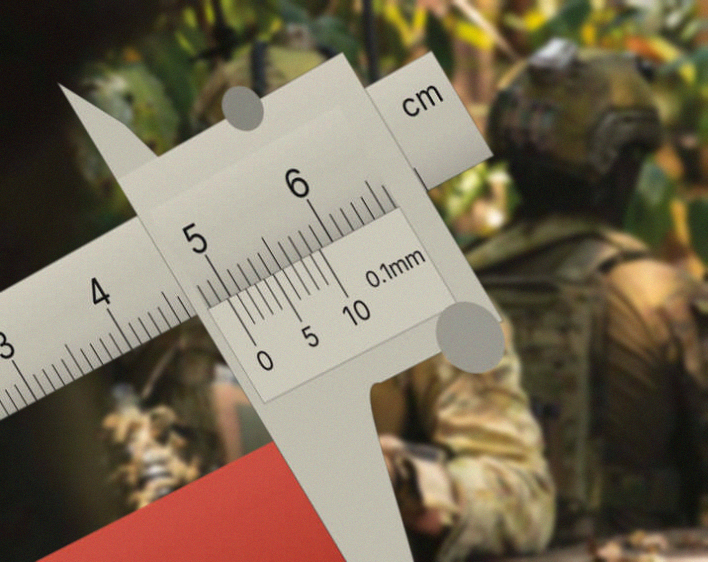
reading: mm 49.7
